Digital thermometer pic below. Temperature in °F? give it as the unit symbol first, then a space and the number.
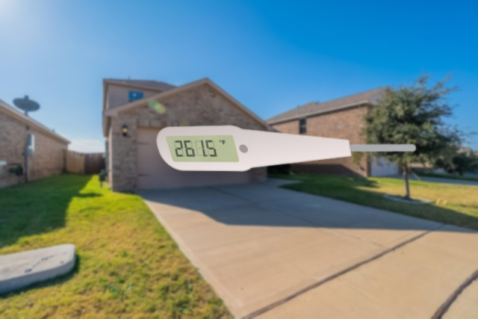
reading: °F 261.5
